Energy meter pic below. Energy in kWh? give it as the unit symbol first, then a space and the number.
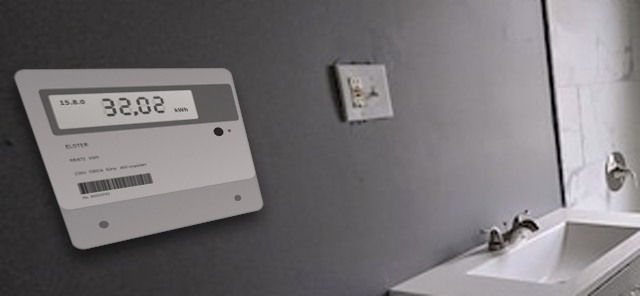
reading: kWh 32.02
